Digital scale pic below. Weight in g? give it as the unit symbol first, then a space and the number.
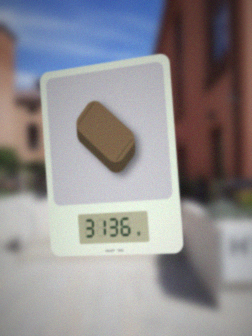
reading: g 3136
